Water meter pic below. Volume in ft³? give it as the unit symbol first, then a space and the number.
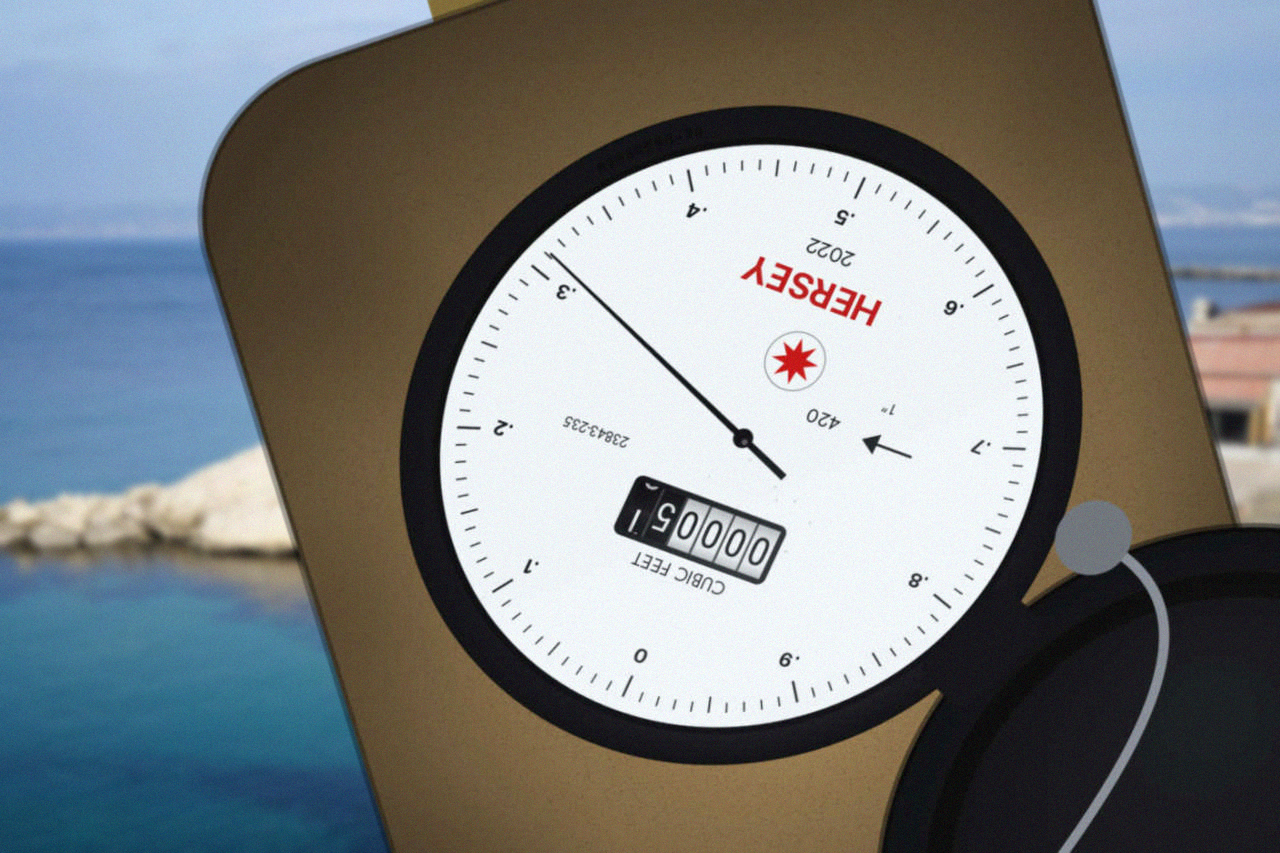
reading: ft³ 51.31
